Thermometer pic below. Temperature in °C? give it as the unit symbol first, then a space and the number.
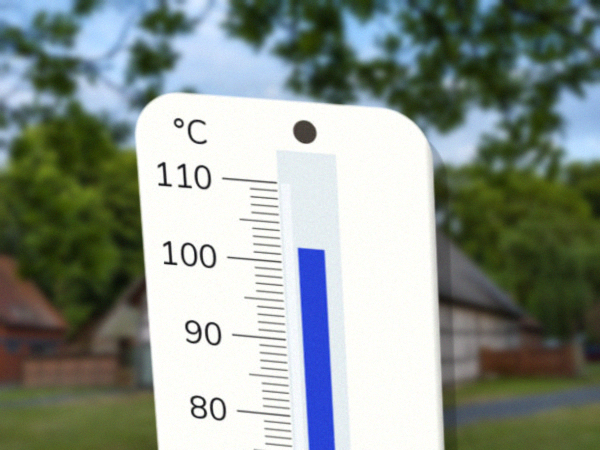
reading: °C 102
